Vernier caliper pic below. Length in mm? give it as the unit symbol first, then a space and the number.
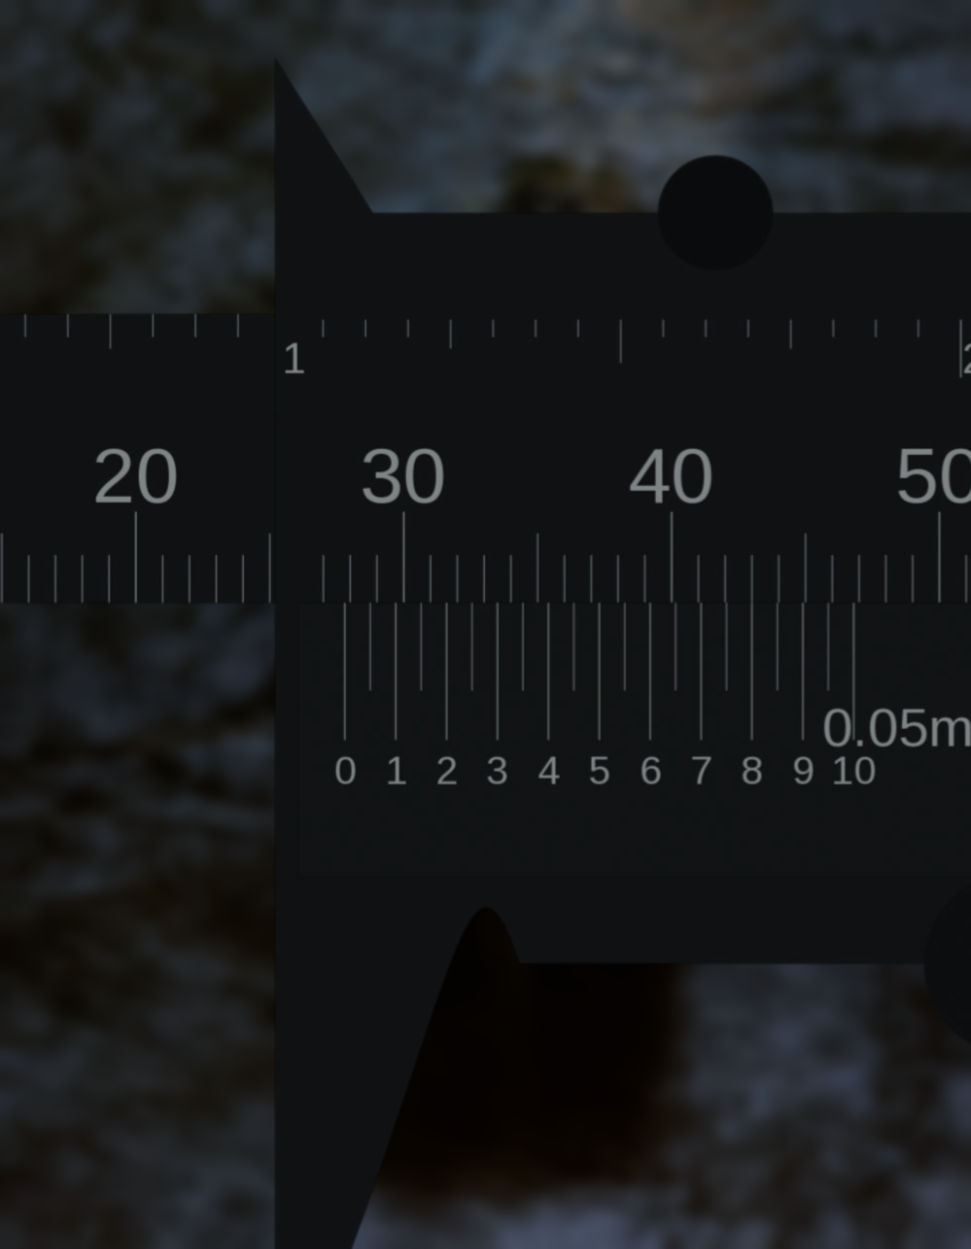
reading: mm 27.80
